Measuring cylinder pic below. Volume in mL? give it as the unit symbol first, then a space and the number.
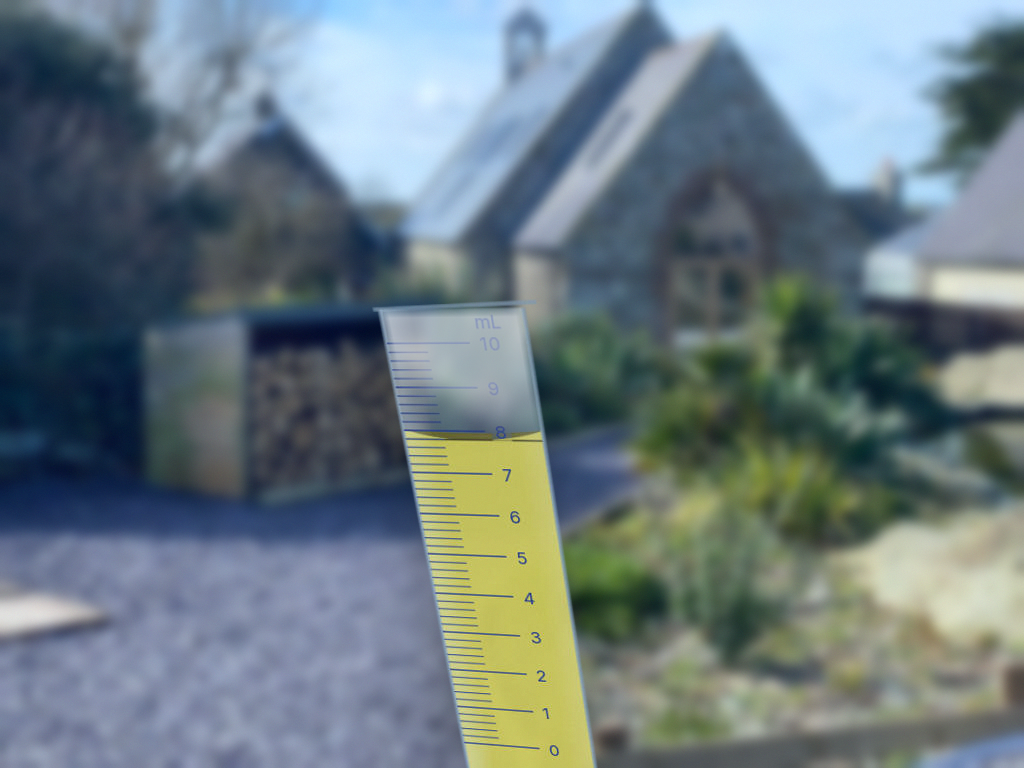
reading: mL 7.8
